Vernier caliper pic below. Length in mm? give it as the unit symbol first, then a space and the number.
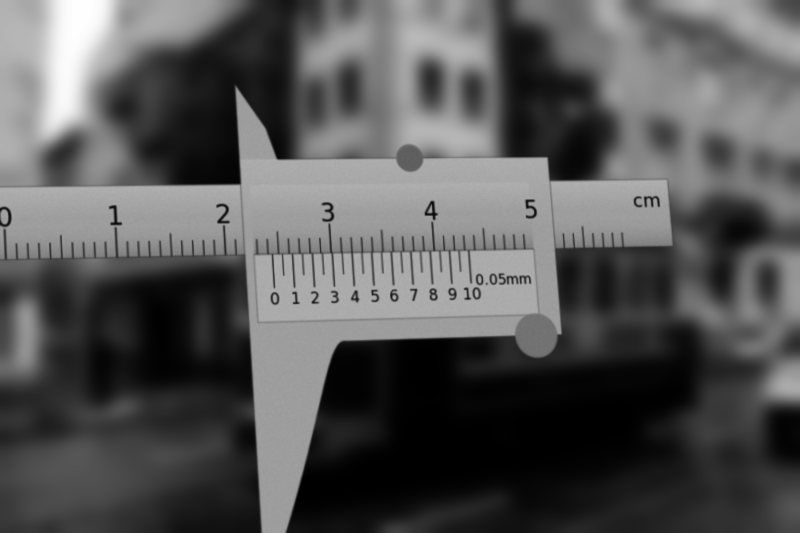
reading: mm 24.4
